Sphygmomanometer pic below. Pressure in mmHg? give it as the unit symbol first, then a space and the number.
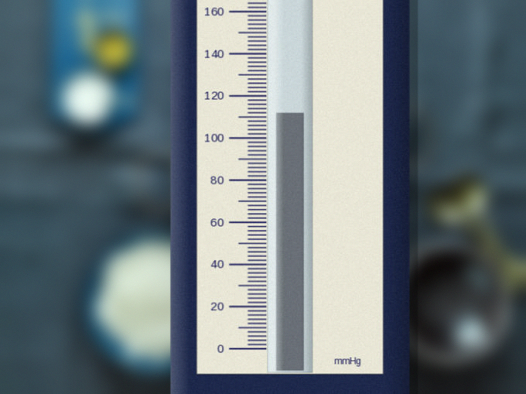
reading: mmHg 112
